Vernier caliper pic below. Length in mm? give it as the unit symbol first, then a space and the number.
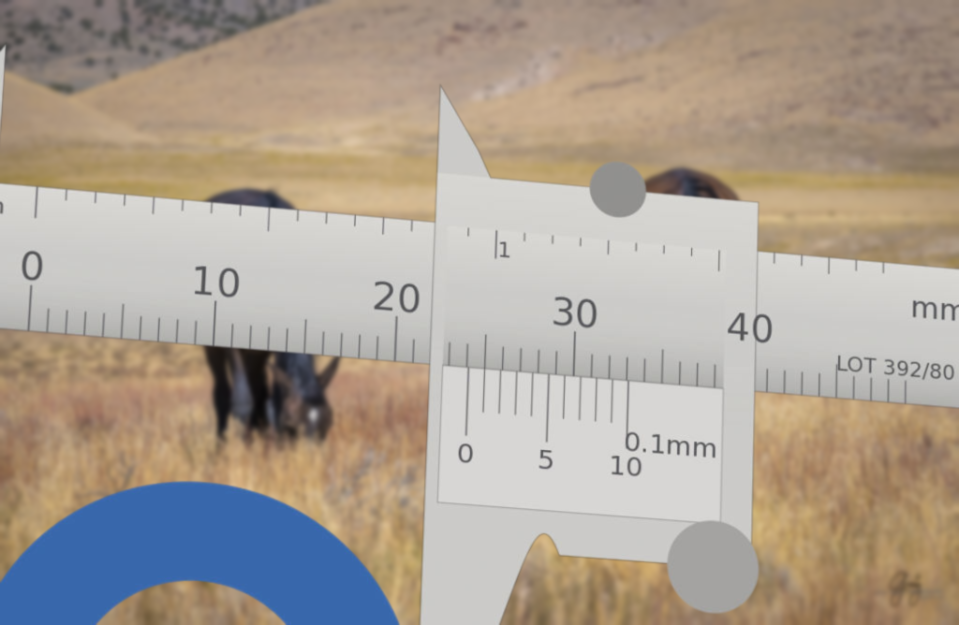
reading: mm 24.1
